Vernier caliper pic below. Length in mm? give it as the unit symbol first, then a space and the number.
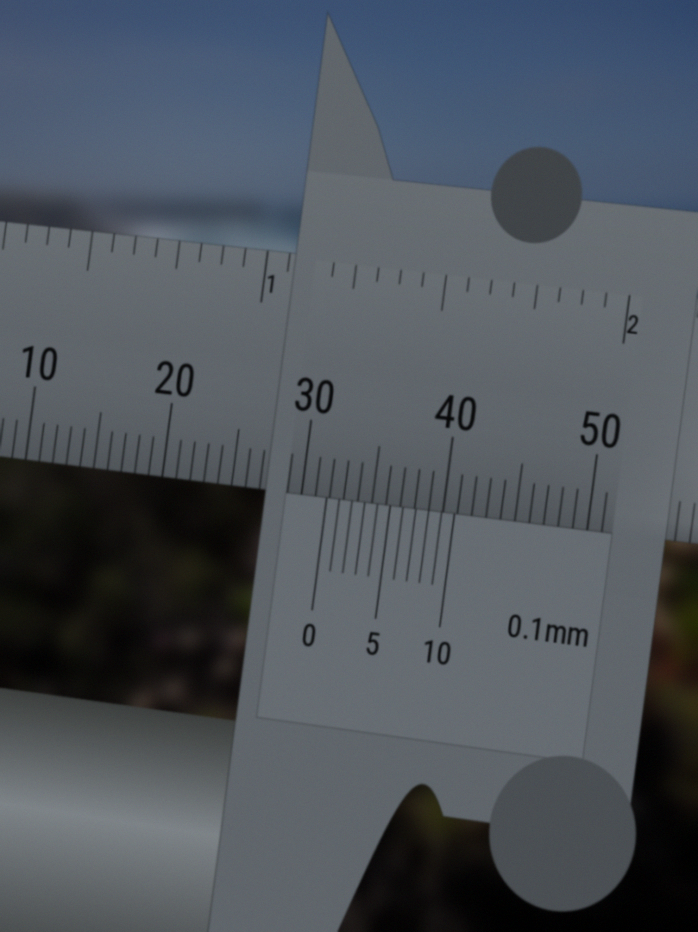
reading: mm 31.8
